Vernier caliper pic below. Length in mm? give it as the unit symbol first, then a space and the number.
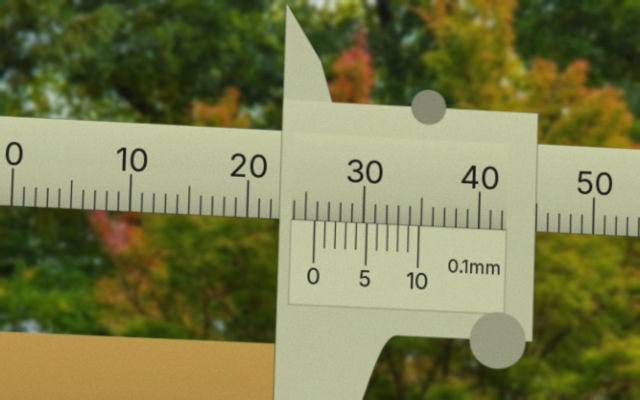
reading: mm 25.8
